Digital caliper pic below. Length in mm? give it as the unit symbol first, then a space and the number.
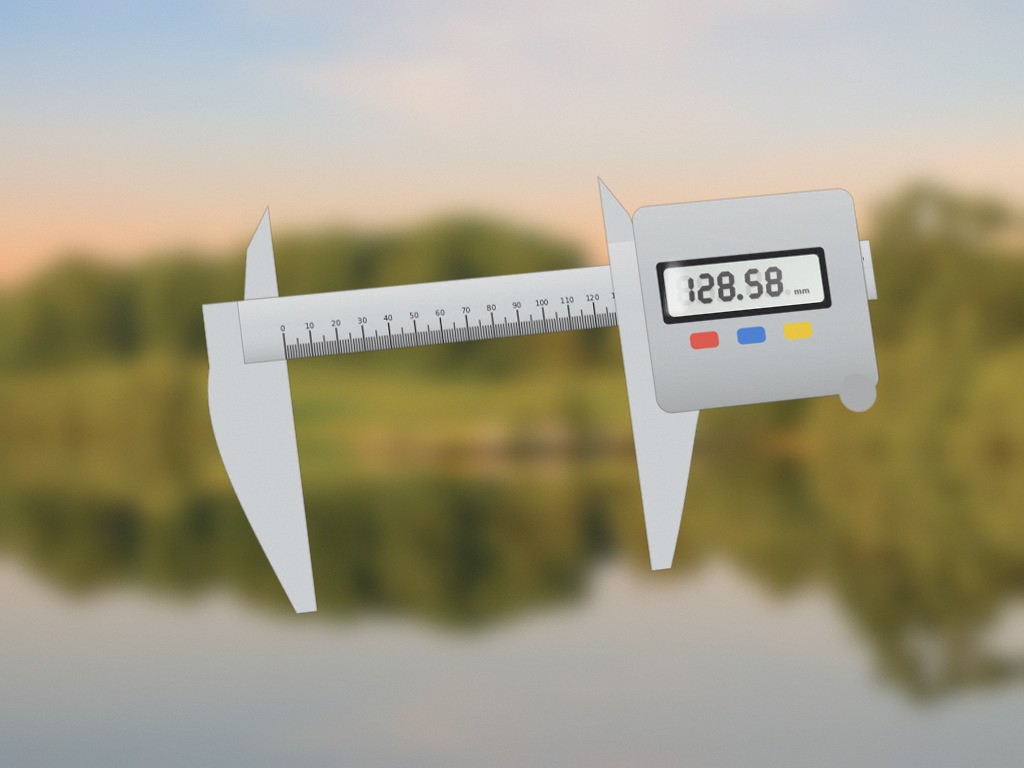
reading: mm 128.58
